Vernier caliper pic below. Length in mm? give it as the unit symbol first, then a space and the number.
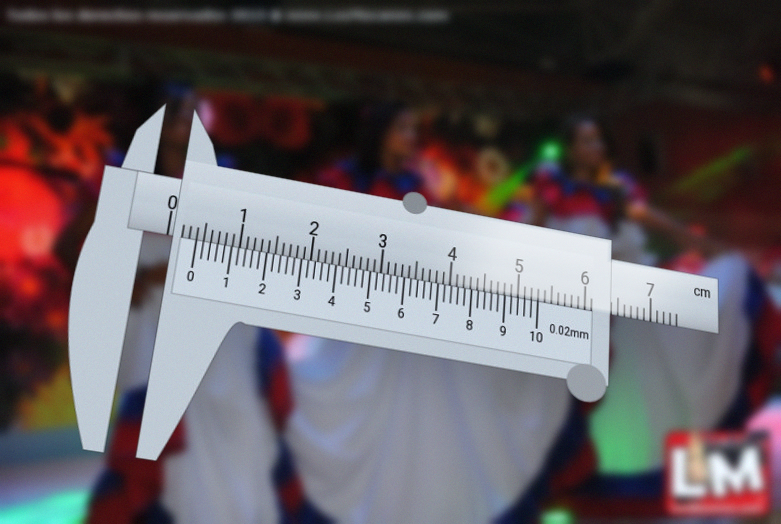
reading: mm 4.0
